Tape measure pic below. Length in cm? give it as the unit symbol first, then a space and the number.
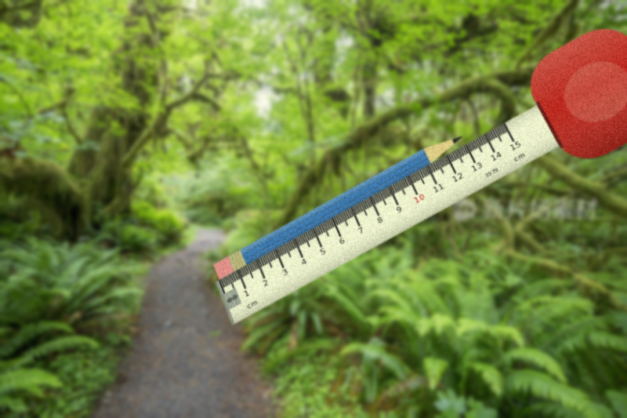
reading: cm 13
